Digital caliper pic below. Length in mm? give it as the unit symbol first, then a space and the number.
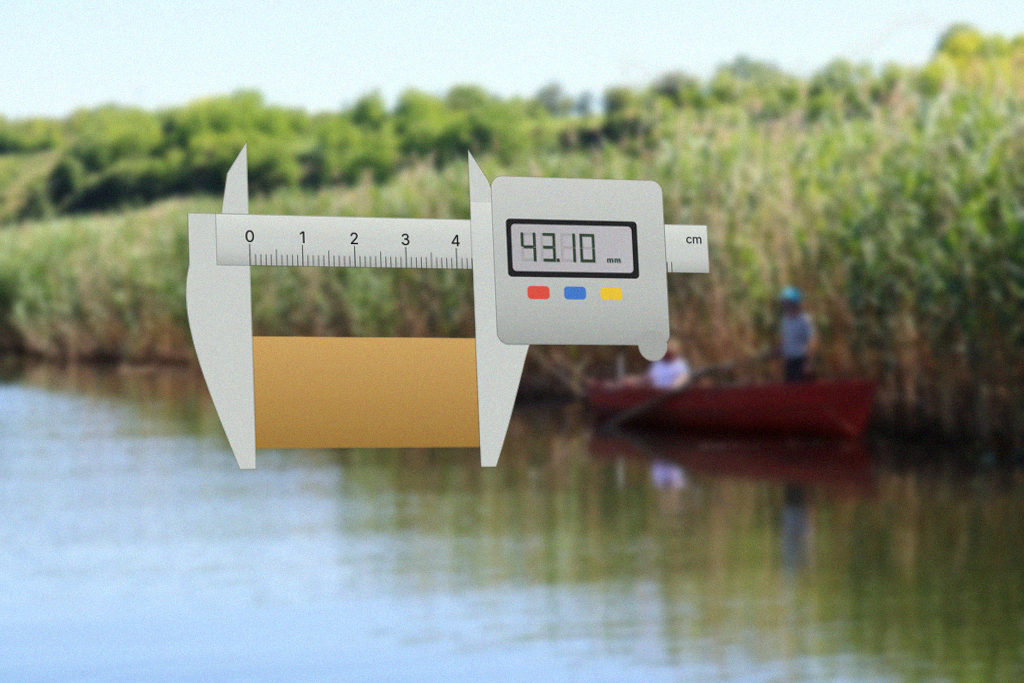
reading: mm 43.10
